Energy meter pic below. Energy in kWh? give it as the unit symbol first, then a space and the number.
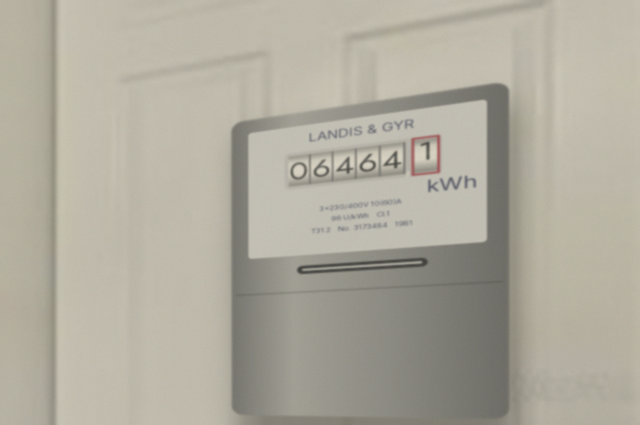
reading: kWh 6464.1
